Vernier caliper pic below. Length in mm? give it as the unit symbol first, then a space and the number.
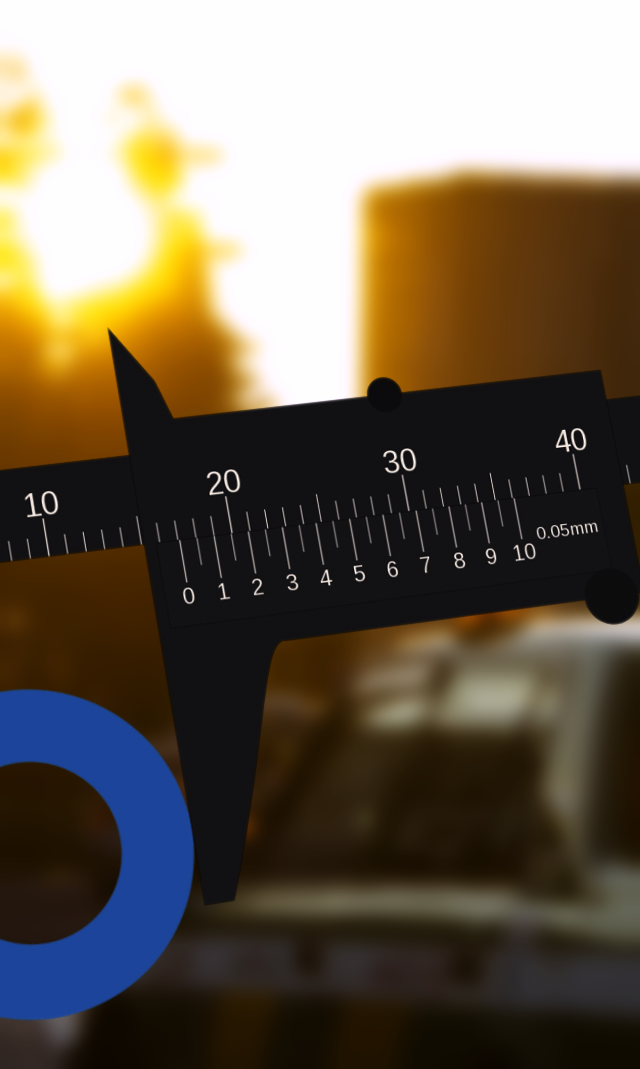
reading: mm 17.1
